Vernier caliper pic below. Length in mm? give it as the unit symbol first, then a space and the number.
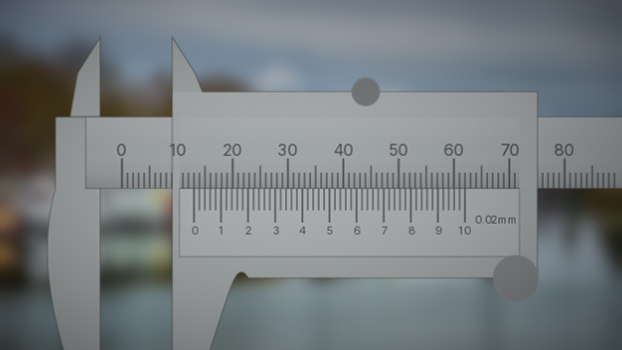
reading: mm 13.0
